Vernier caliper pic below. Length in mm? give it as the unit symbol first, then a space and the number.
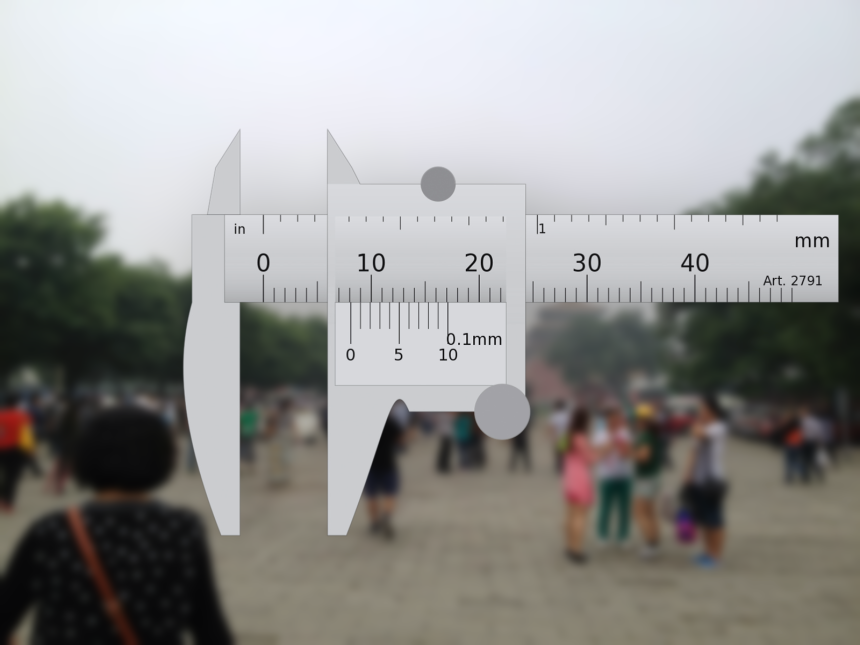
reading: mm 8.1
